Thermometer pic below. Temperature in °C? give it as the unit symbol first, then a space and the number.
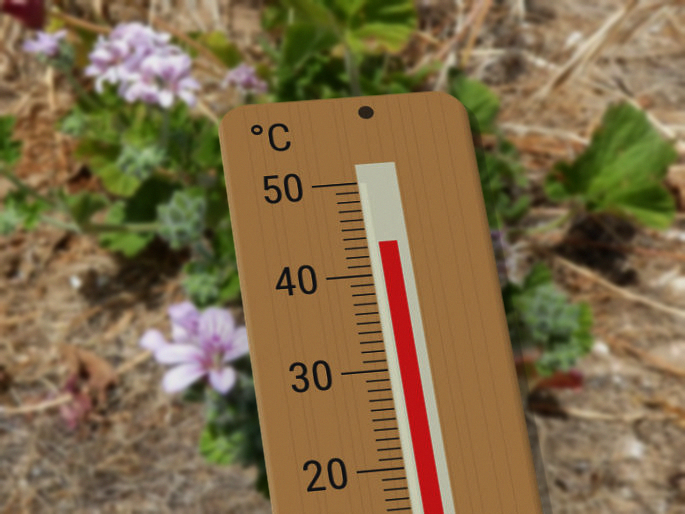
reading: °C 43.5
